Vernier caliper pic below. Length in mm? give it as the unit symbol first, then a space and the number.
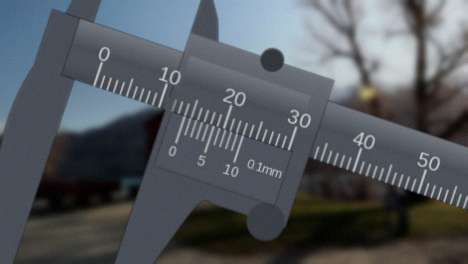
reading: mm 14.0
